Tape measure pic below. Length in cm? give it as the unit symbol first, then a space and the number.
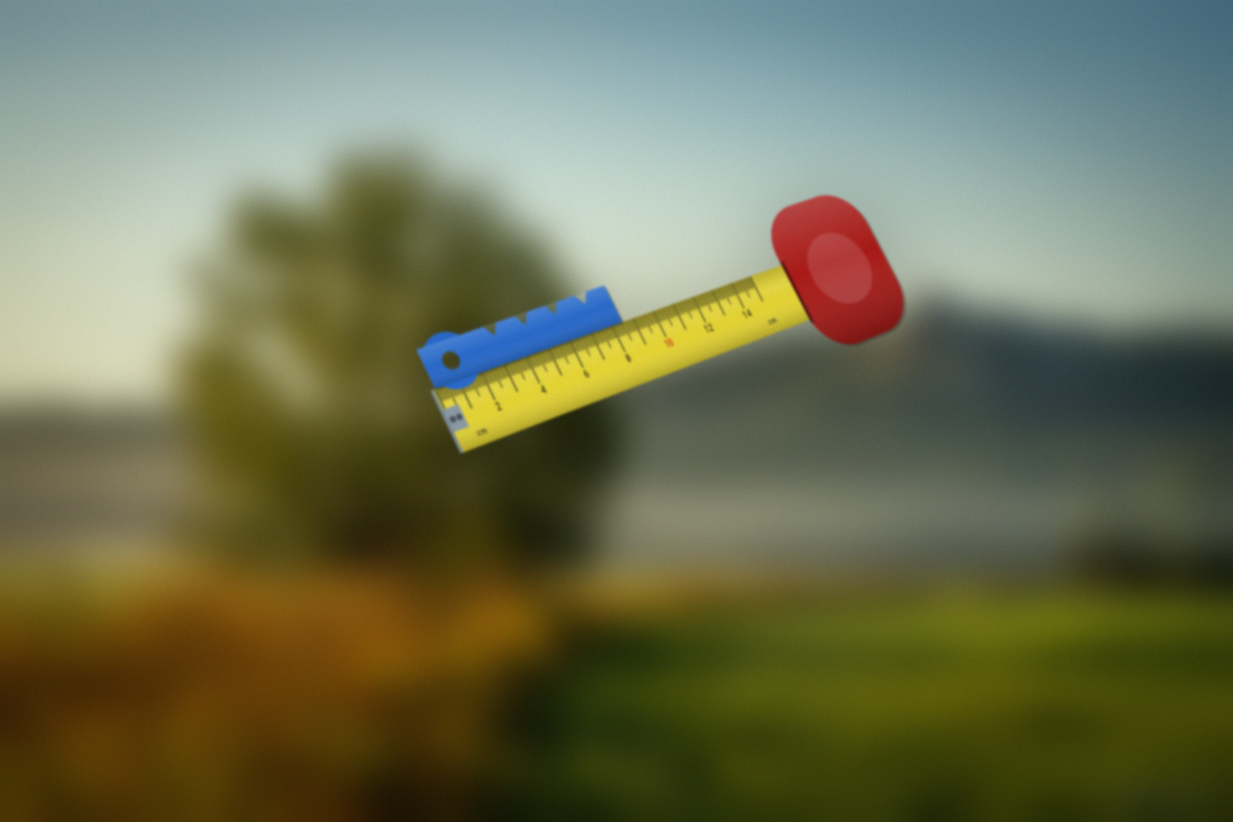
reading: cm 8.5
